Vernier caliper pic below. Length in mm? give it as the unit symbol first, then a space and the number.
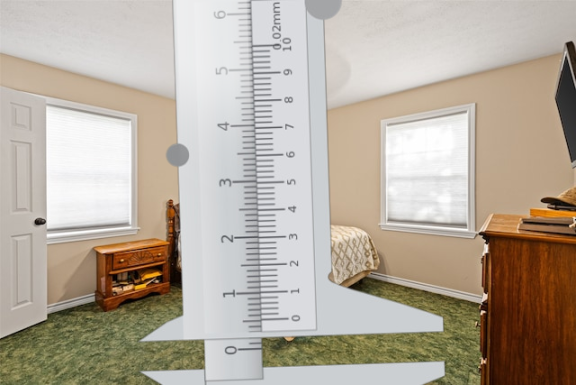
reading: mm 5.2
